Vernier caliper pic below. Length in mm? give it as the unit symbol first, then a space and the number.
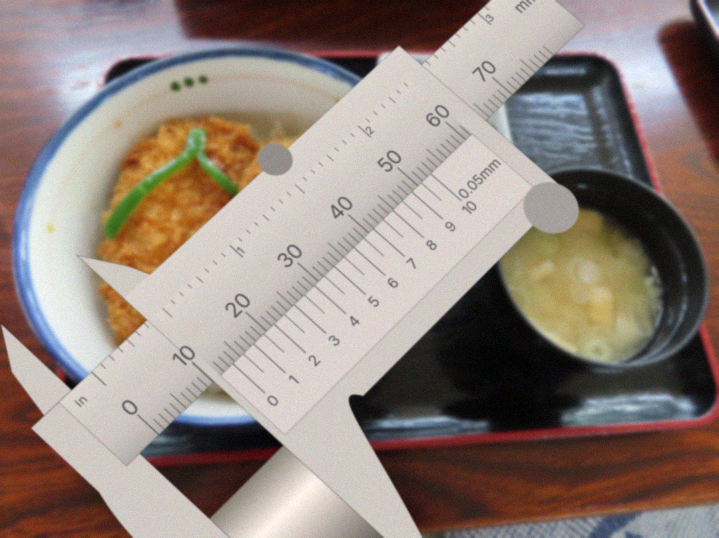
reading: mm 13.6
